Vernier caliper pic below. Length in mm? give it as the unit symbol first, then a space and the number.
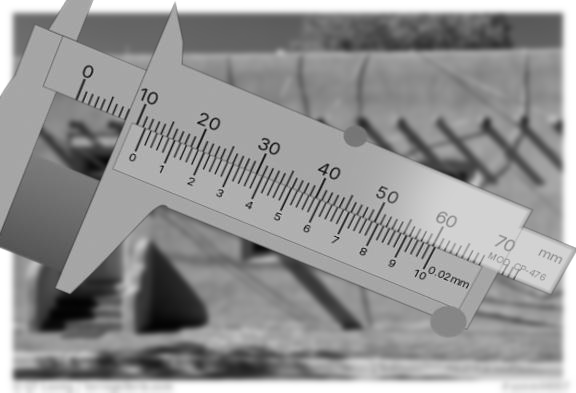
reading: mm 11.4
